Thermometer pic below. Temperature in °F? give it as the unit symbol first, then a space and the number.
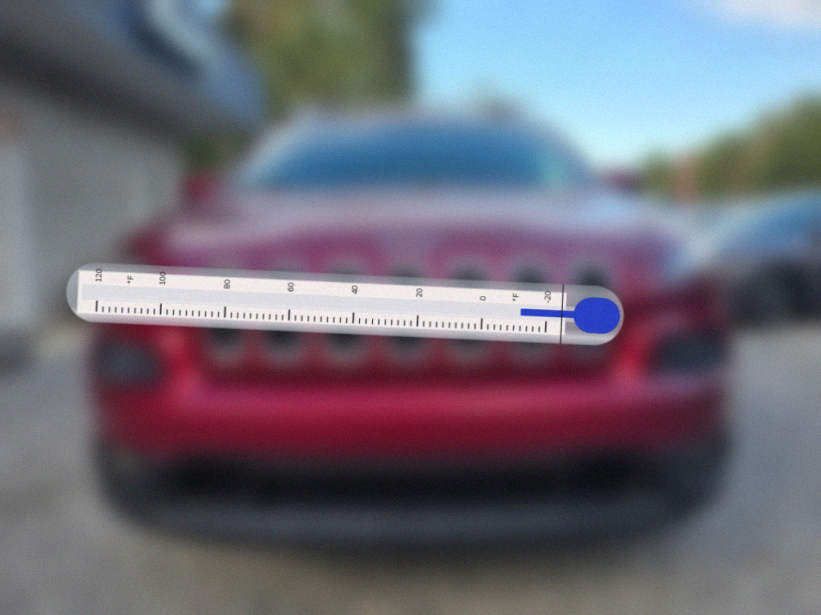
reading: °F -12
